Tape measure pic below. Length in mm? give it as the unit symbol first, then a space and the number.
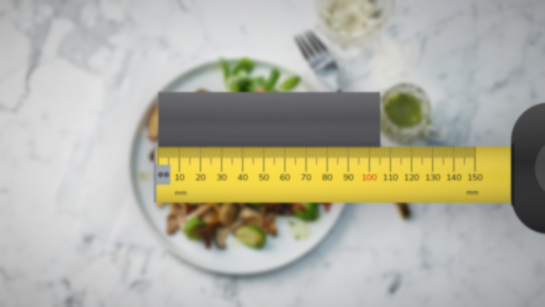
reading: mm 105
